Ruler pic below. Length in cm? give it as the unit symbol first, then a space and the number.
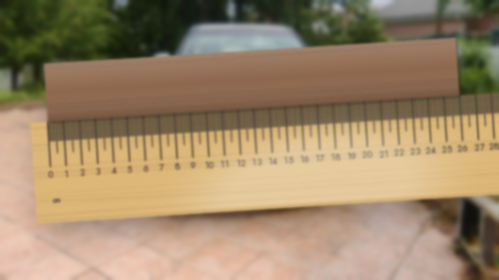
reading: cm 26
